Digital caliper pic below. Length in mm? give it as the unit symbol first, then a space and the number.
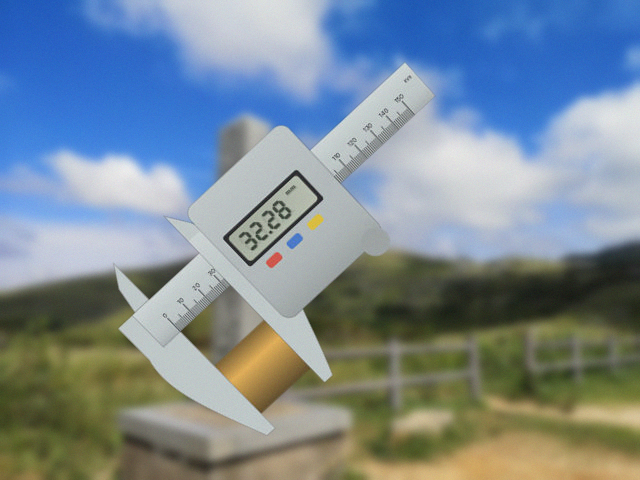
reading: mm 32.28
